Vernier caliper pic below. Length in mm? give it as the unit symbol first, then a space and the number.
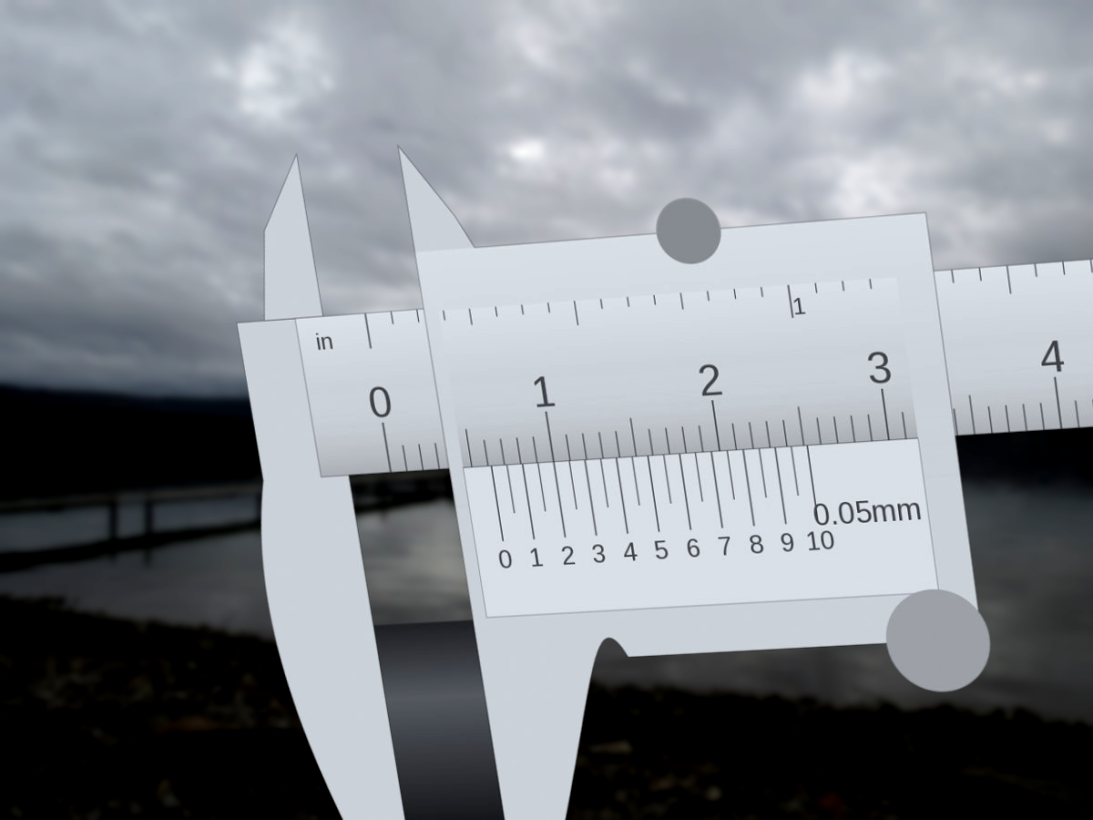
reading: mm 6.2
